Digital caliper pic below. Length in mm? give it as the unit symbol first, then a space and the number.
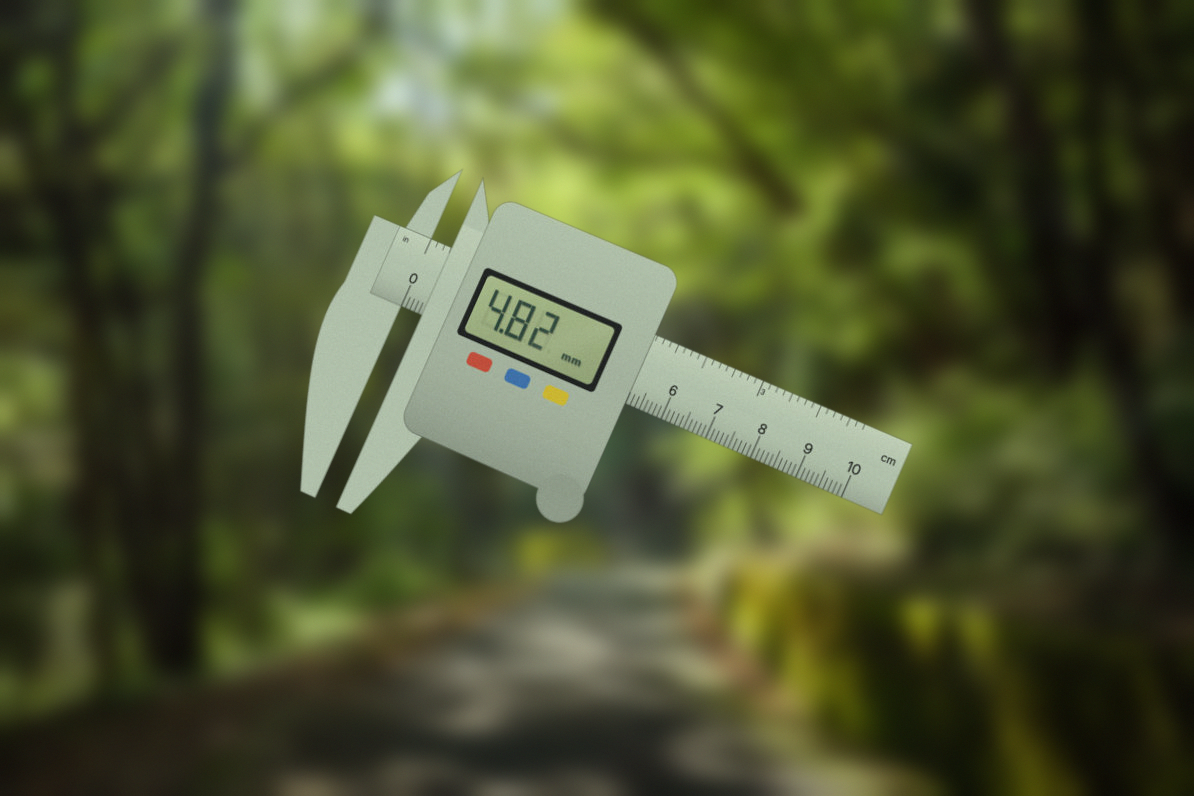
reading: mm 4.82
